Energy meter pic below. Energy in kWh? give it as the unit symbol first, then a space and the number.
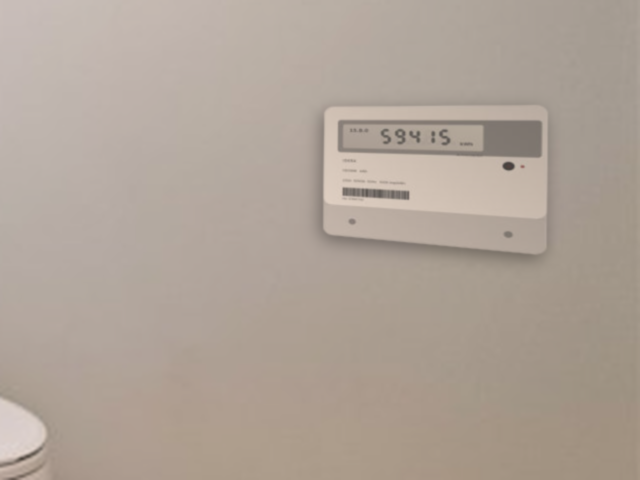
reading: kWh 59415
